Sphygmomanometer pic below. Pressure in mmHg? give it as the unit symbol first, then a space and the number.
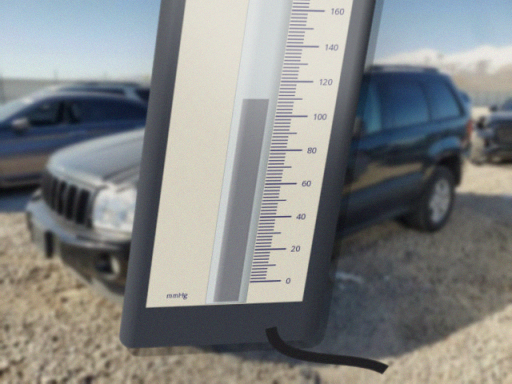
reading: mmHg 110
